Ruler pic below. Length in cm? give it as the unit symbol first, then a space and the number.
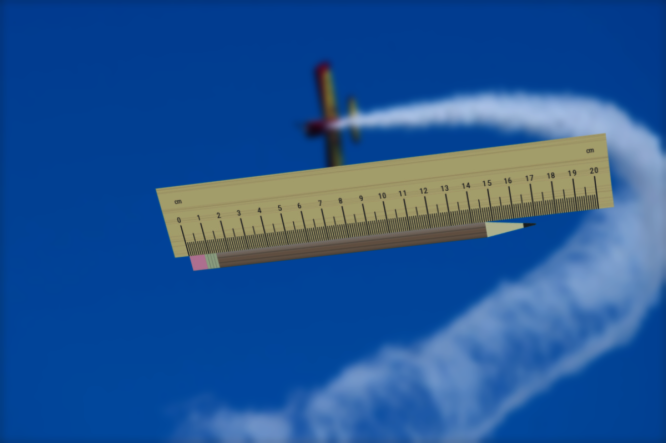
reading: cm 17
